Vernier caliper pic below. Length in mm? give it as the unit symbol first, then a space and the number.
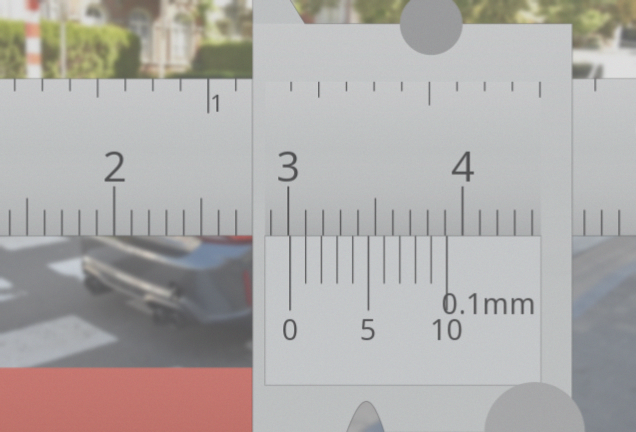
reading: mm 30.1
